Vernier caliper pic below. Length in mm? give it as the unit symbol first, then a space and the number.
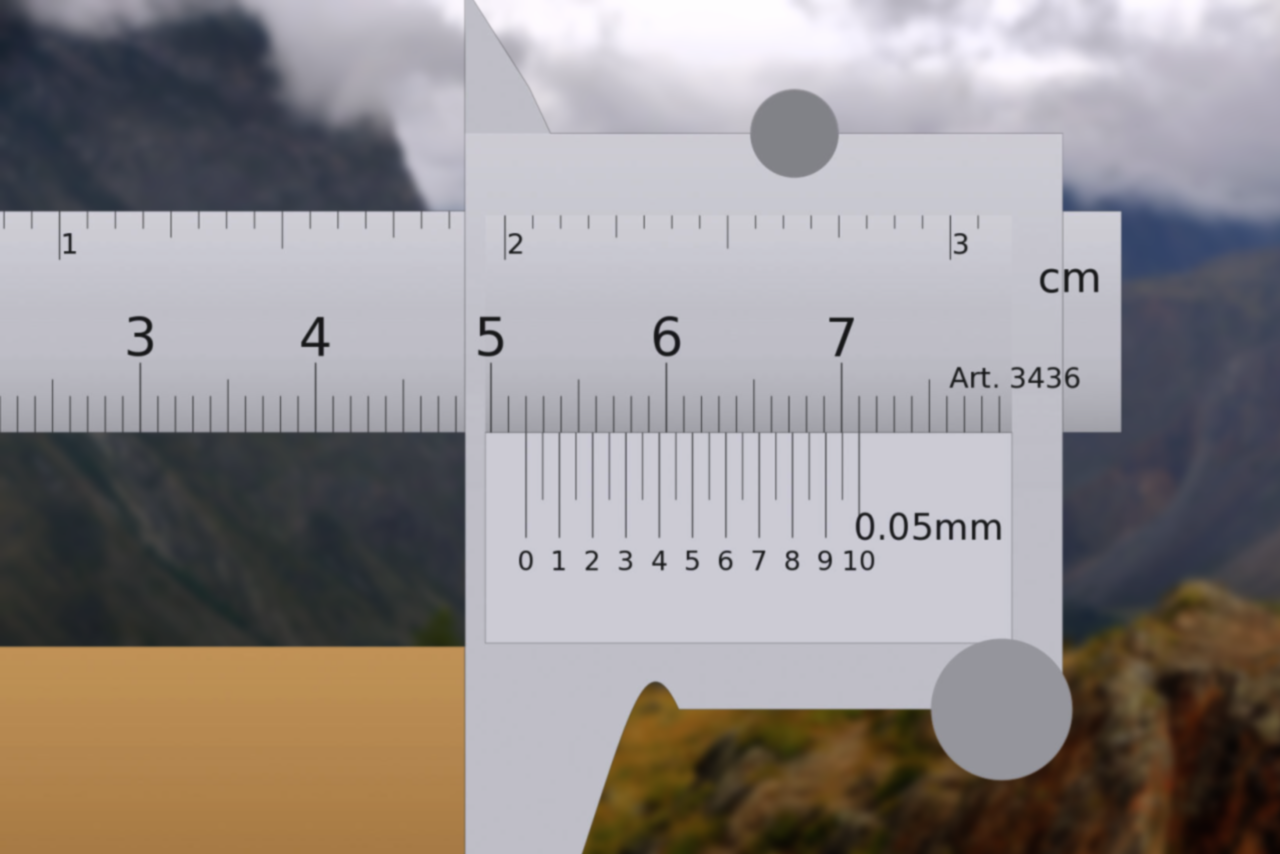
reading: mm 52.0
